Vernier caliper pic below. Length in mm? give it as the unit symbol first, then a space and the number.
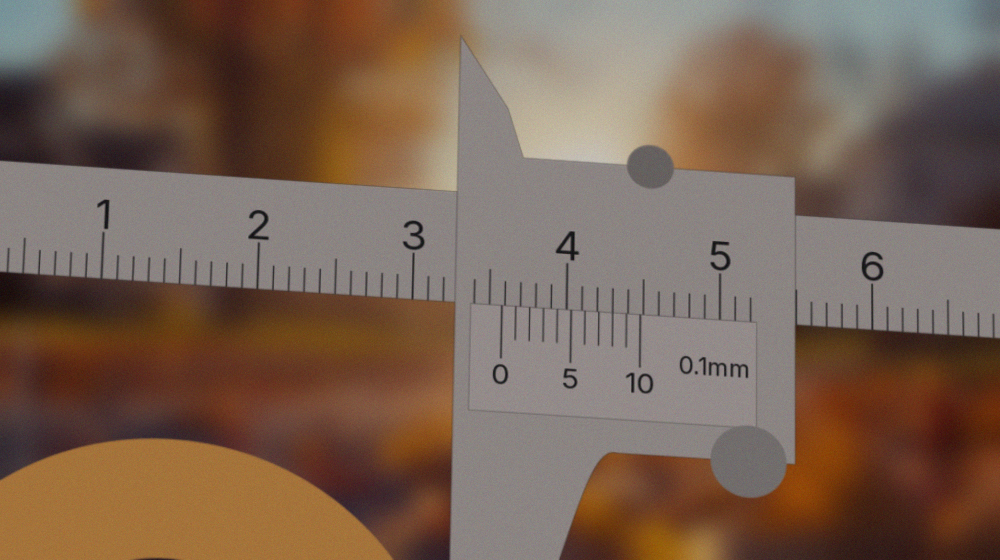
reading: mm 35.8
